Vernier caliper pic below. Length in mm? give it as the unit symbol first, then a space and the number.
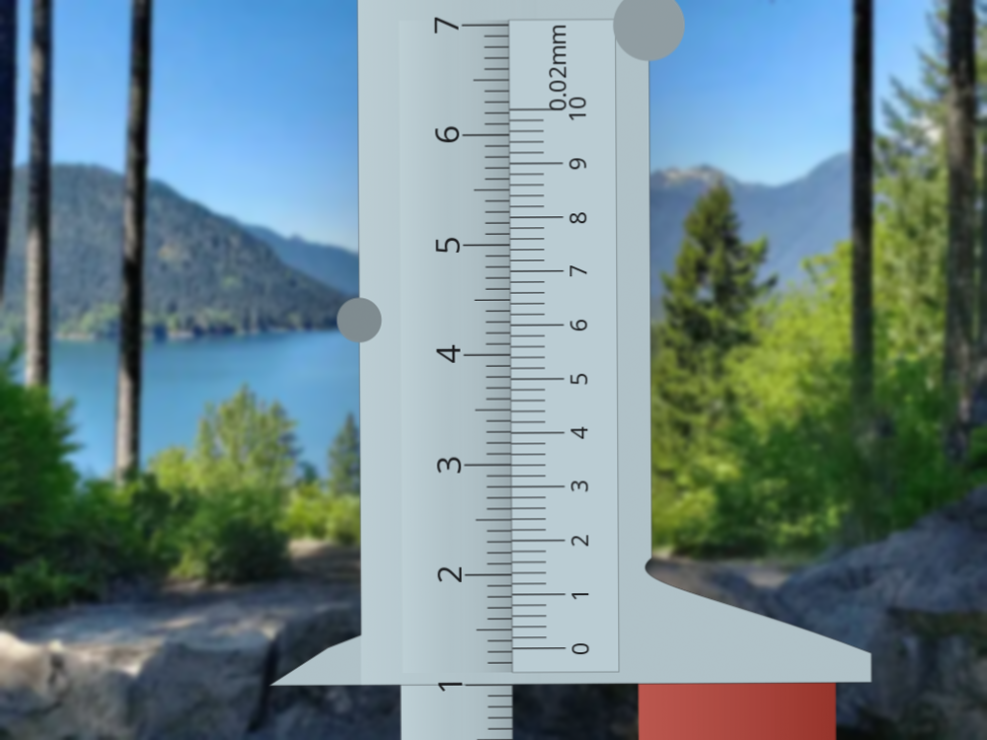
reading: mm 13.3
